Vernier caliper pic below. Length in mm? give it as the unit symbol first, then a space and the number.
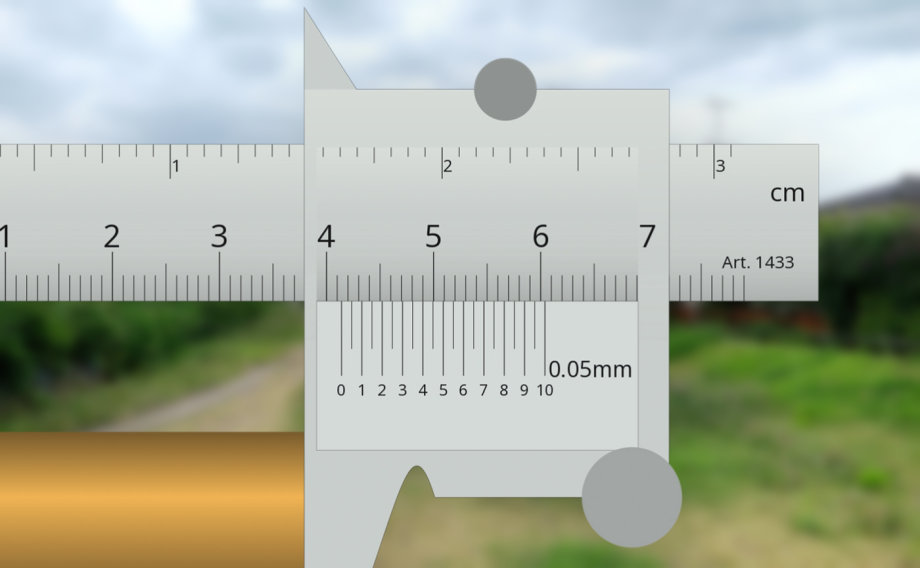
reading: mm 41.4
